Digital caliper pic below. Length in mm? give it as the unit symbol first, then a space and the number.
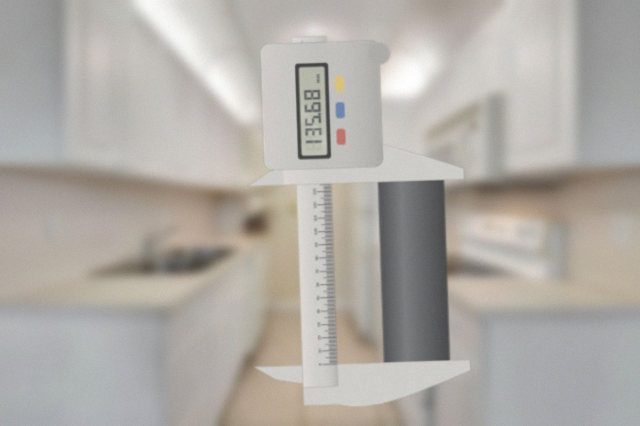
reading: mm 135.68
